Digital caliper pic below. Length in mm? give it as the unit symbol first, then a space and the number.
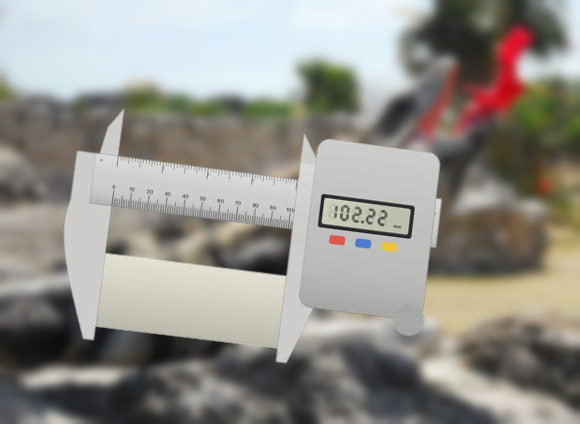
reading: mm 102.22
